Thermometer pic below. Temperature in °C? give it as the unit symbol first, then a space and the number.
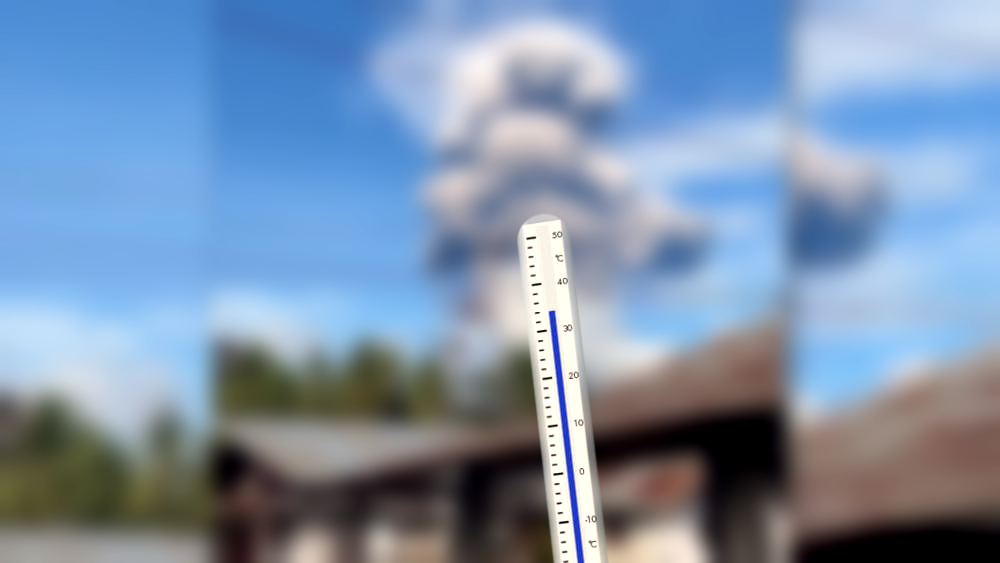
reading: °C 34
